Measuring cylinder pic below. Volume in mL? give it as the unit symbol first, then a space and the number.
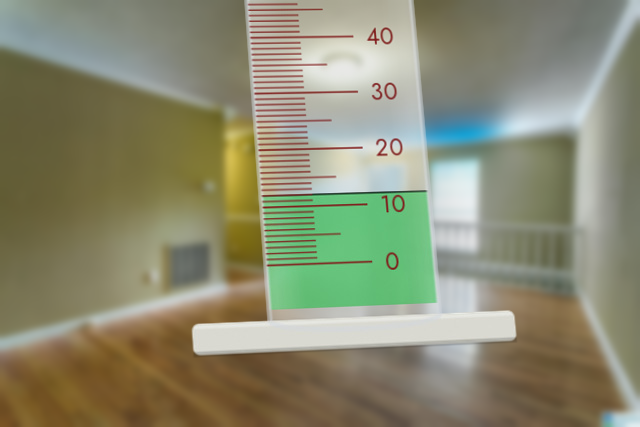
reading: mL 12
